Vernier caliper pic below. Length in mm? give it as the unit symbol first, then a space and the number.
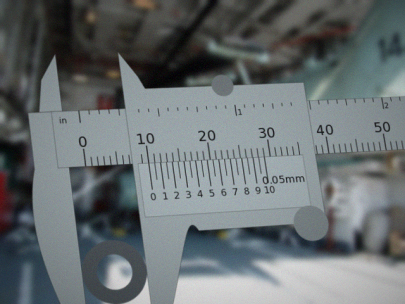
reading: mm 10.0
